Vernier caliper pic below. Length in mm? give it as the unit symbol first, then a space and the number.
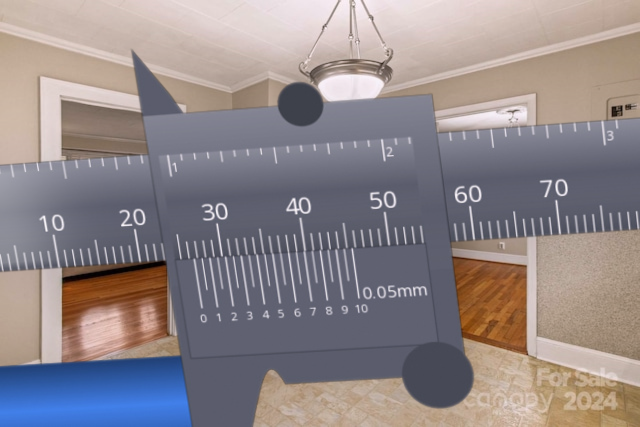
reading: mm 26.6
